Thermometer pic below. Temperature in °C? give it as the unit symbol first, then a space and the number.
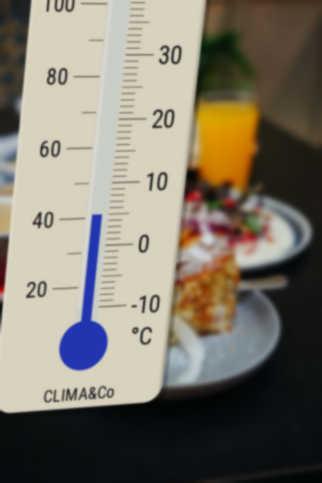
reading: °C 5
